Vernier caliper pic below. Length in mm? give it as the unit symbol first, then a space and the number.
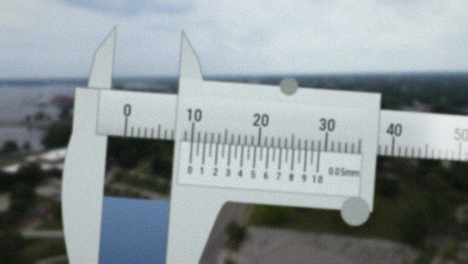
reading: mm 10.0
